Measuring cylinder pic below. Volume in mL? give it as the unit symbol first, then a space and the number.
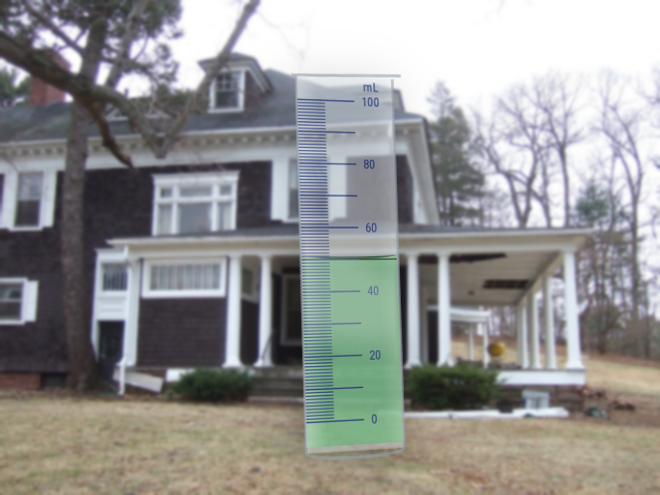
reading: mL 50
